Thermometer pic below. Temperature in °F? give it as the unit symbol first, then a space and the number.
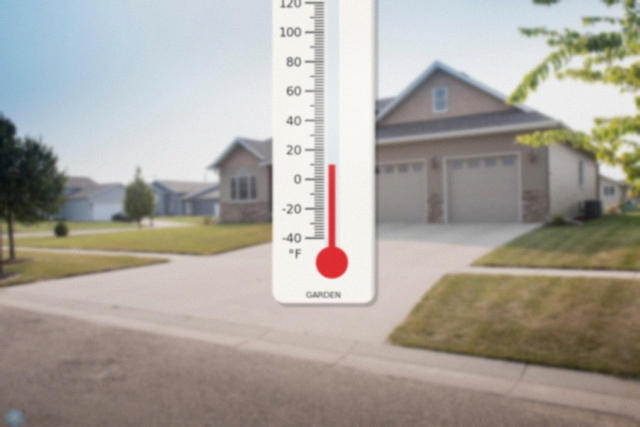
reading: °F 10
